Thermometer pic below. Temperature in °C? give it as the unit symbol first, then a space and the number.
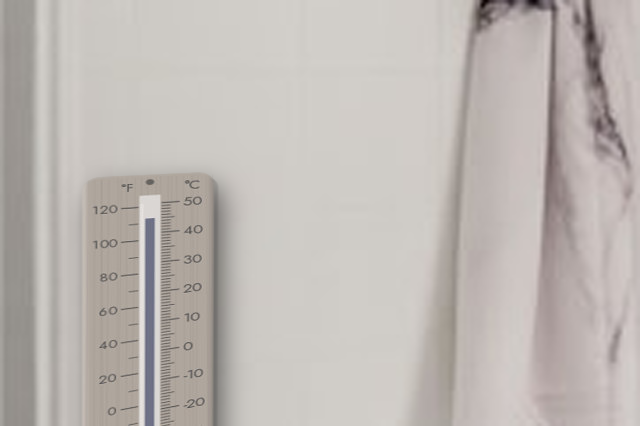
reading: °C 45
